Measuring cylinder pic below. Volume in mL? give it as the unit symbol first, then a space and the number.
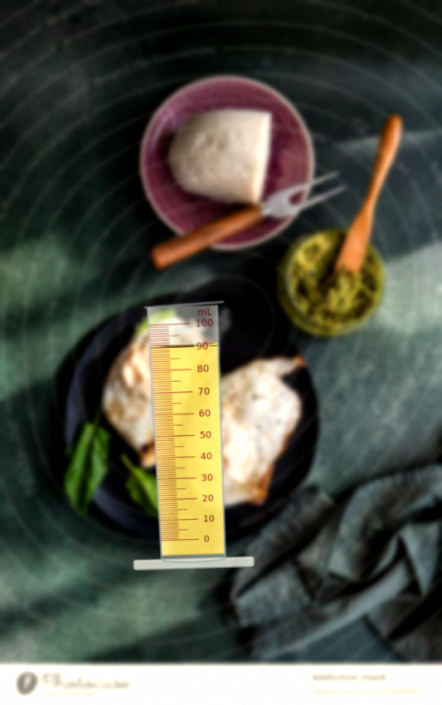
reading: mL 90
